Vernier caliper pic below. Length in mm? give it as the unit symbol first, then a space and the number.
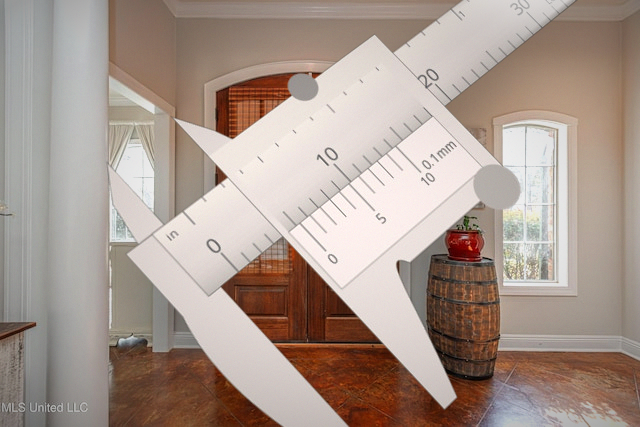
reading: mm 5.3
